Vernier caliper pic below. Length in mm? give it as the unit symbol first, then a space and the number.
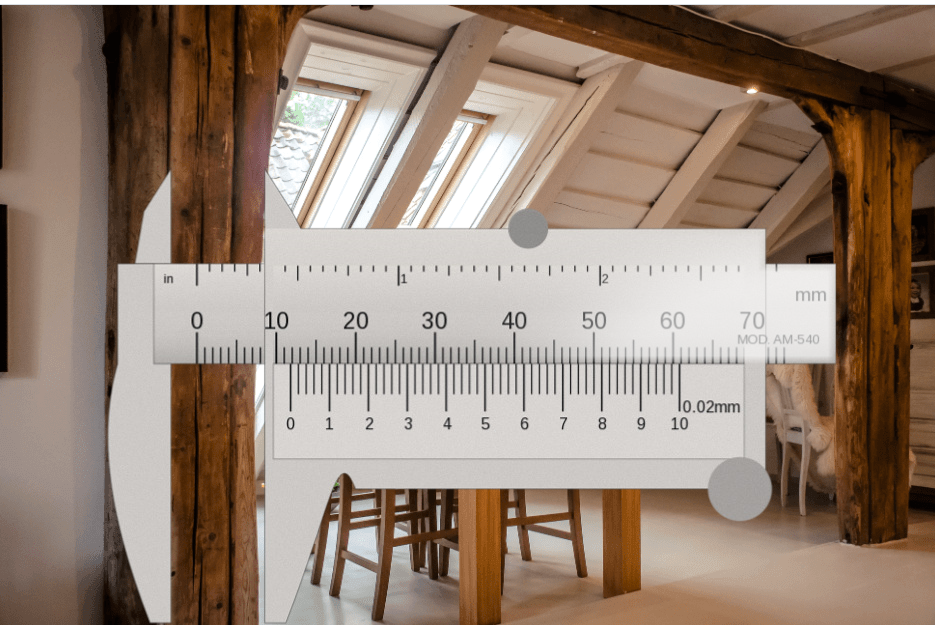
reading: mm 11.8
